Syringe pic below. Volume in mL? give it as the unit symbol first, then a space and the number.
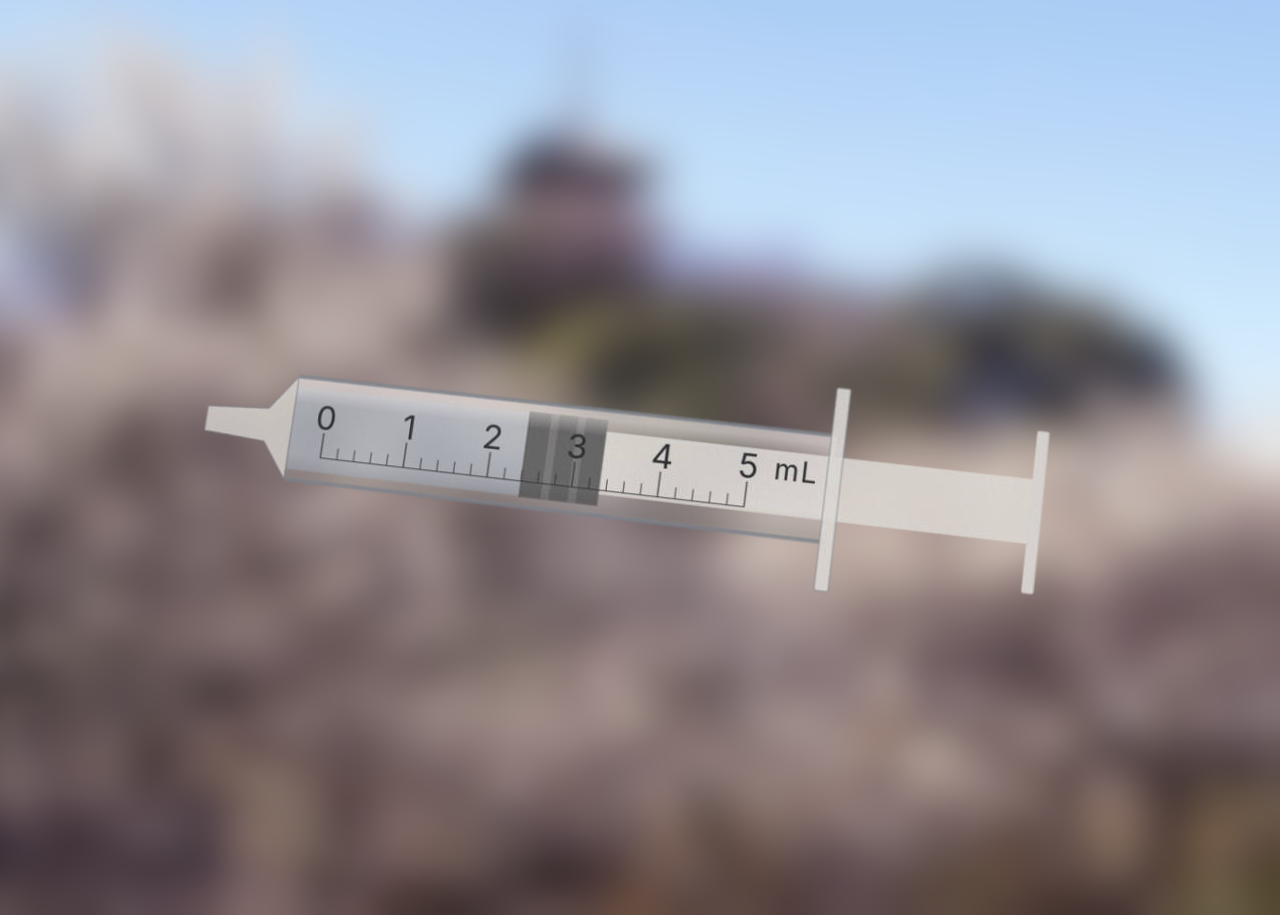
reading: mL 2.4
